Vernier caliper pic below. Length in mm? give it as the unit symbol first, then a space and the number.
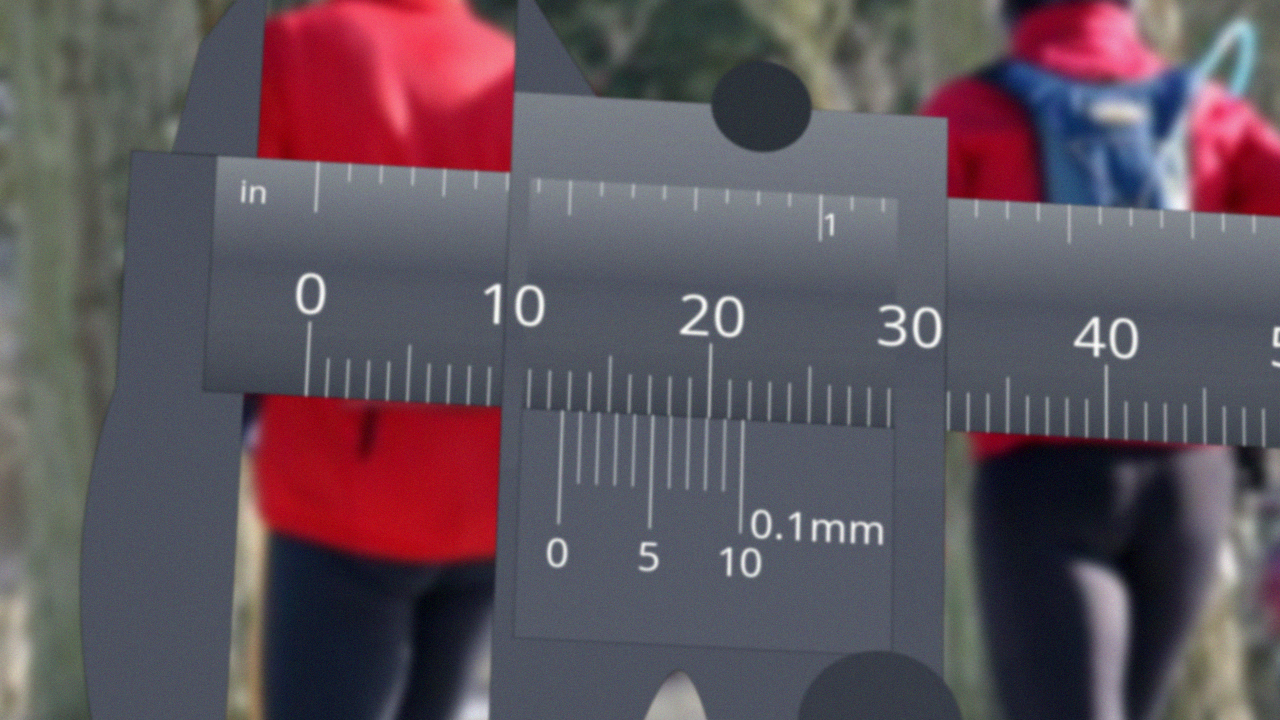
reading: mm 12.7
